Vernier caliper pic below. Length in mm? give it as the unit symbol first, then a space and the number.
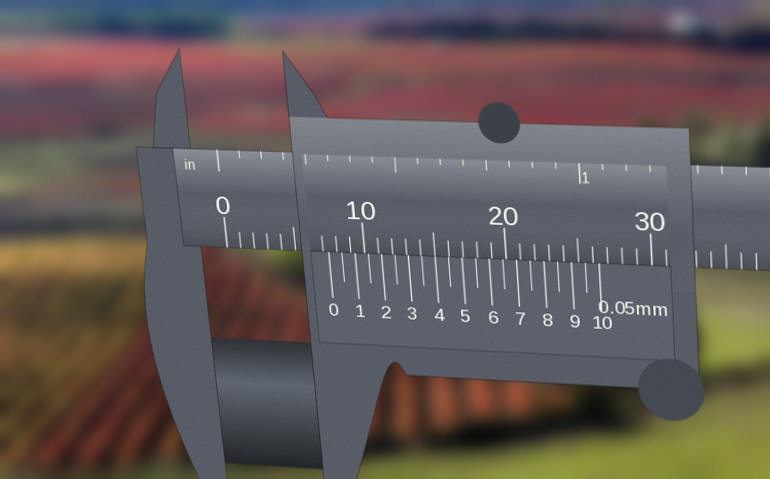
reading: mm 7.4
